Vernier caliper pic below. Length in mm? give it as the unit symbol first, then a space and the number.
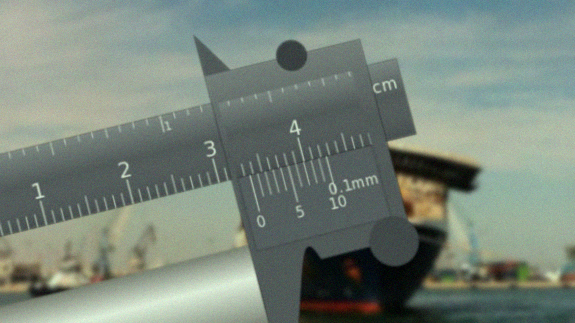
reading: mm 33.6
